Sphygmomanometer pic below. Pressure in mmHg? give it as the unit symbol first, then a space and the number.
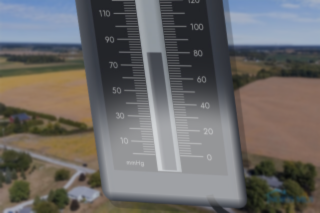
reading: mmHg 80
